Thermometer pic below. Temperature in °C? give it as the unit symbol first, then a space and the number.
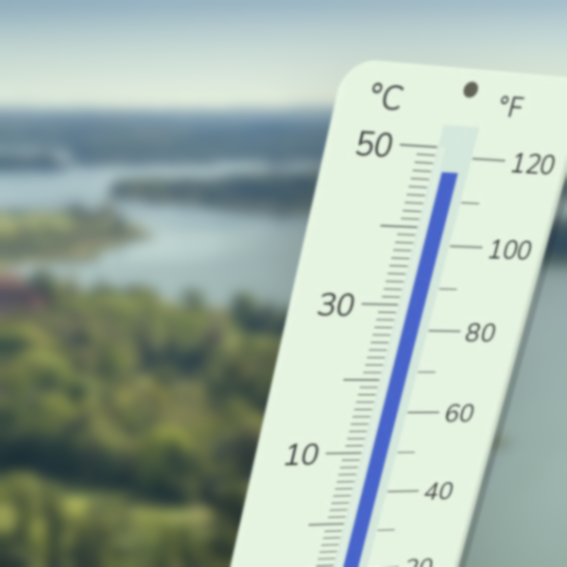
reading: °C 47
